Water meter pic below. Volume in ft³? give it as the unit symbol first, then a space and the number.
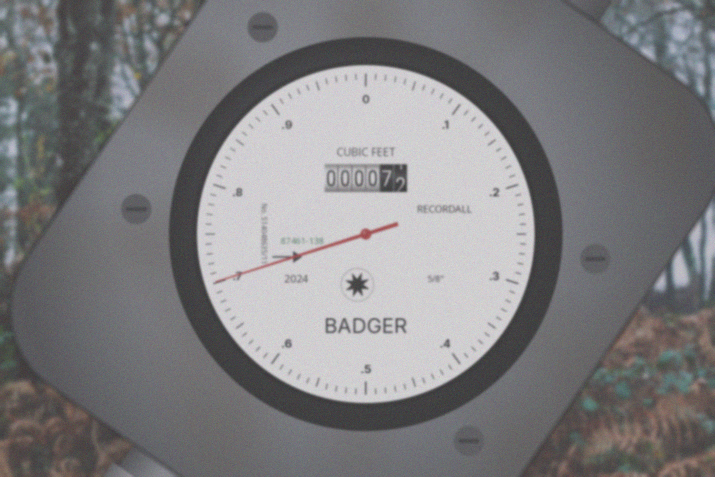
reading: ft³ 71.70
